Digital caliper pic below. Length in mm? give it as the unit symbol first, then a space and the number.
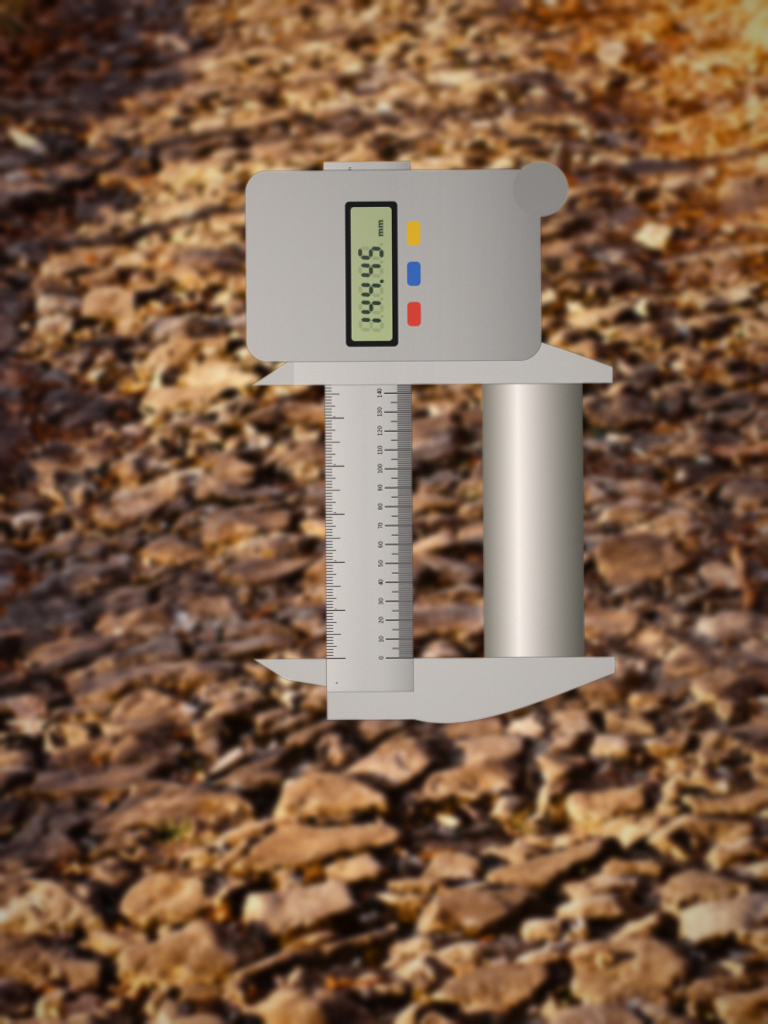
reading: mm 144.45
